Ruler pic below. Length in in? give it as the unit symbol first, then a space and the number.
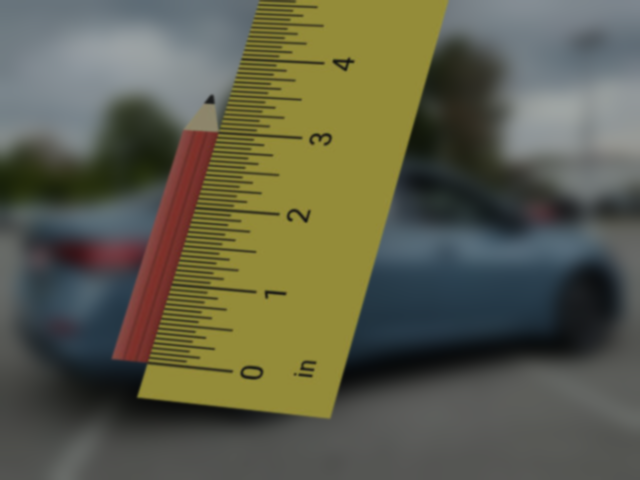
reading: in 3.5
